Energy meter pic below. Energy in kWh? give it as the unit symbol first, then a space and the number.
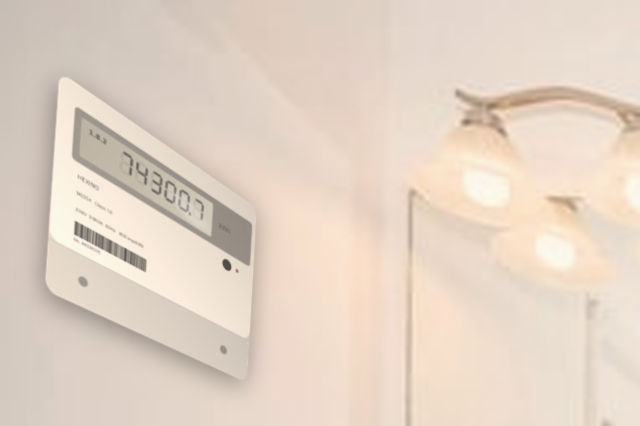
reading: kWh 74300.7
